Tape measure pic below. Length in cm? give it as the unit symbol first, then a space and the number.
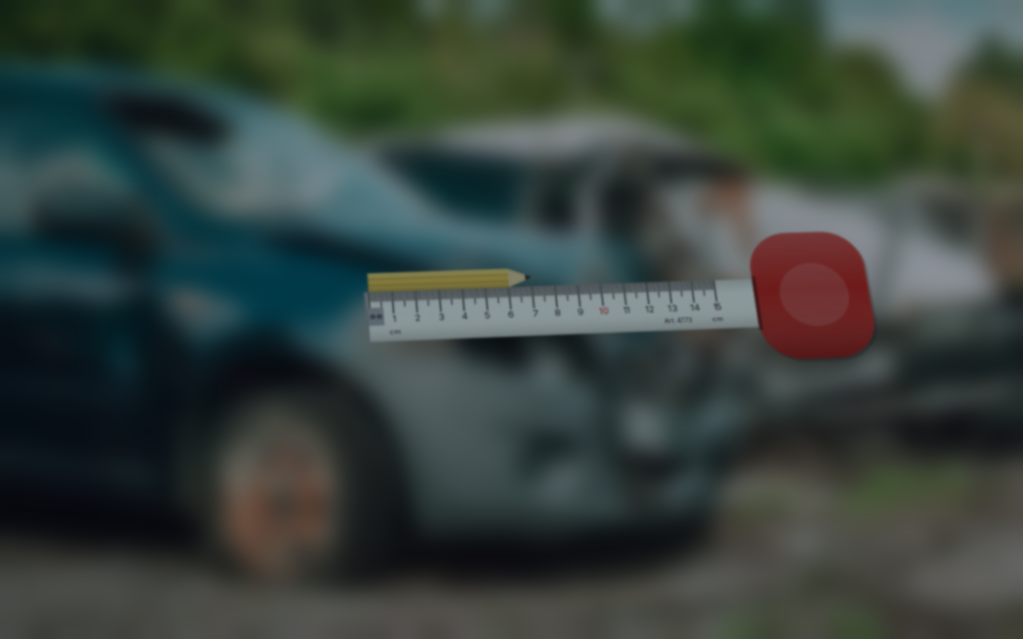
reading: cm 7
